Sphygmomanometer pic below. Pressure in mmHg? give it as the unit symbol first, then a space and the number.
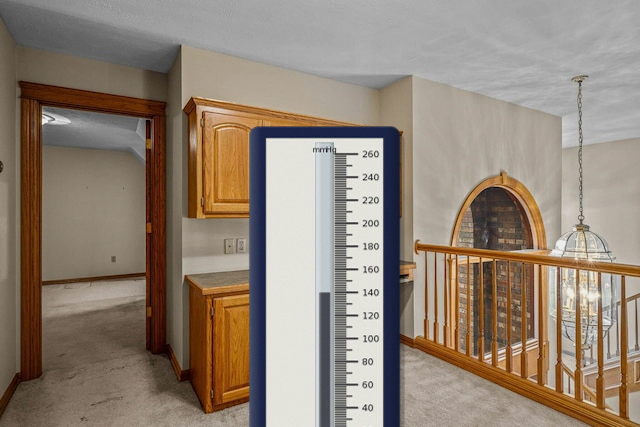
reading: mmHg 140
